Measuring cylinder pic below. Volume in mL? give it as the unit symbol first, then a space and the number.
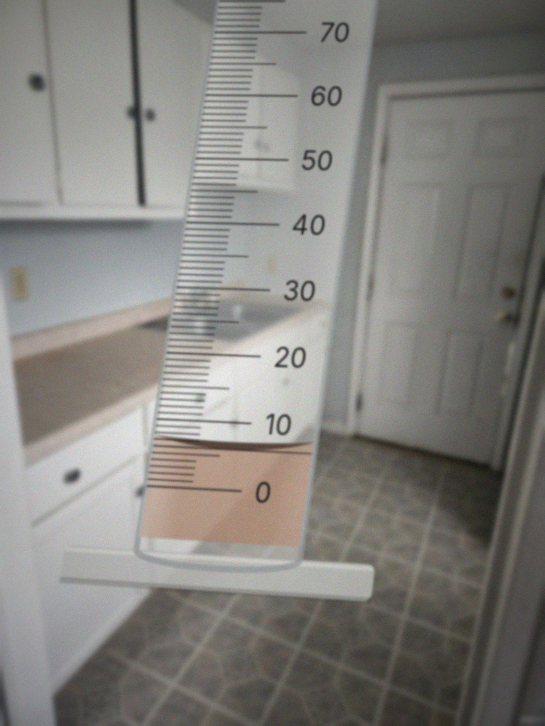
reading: mL 6
